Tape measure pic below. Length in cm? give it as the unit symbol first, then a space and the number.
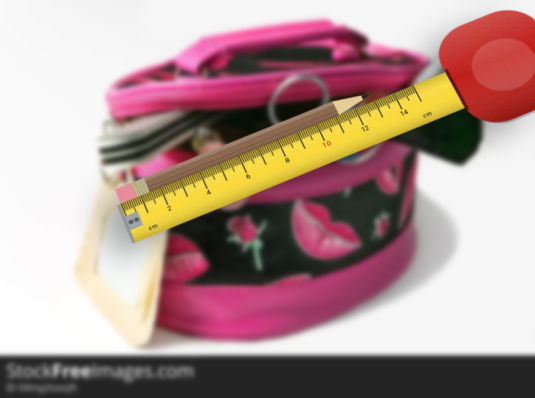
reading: cm 13
